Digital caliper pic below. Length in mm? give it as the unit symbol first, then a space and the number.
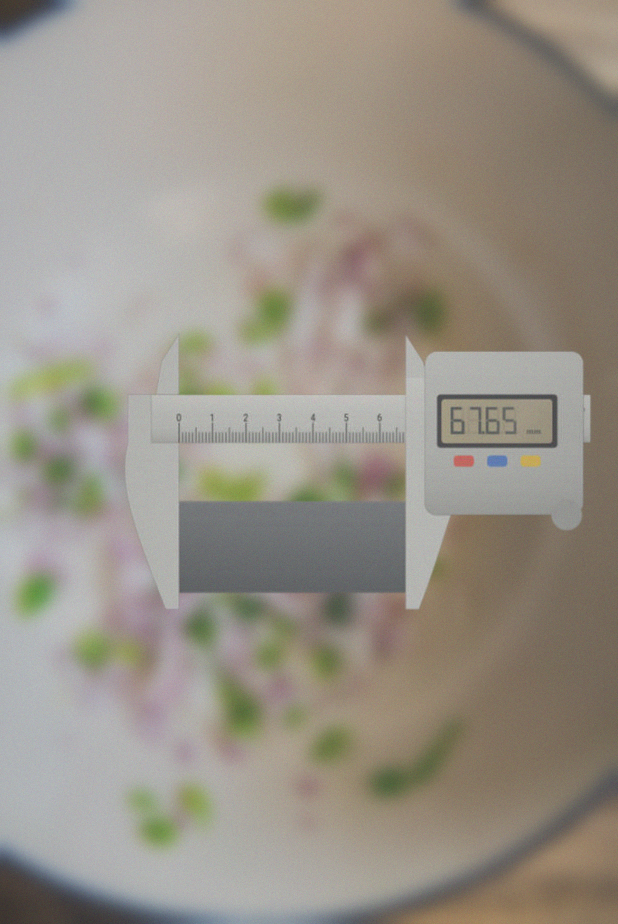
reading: mm 67.65
